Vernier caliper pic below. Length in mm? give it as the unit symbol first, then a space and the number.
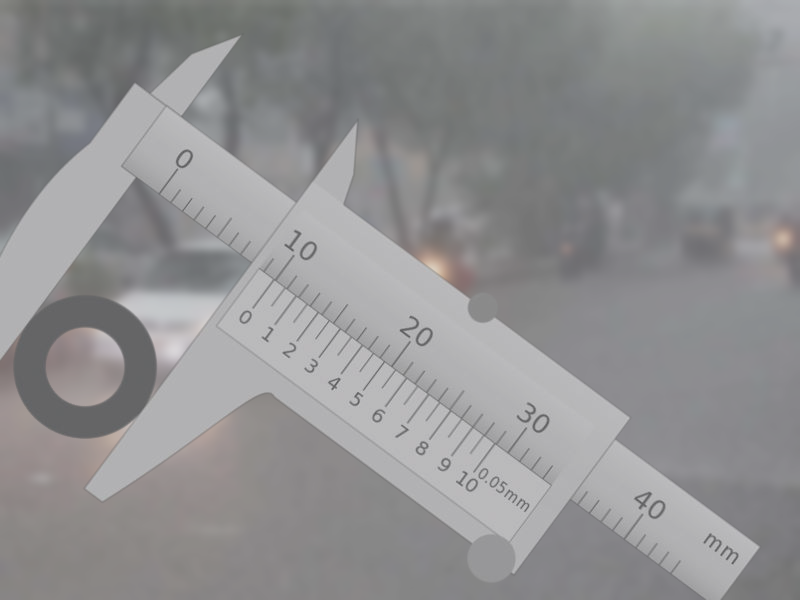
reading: mm 9.9
